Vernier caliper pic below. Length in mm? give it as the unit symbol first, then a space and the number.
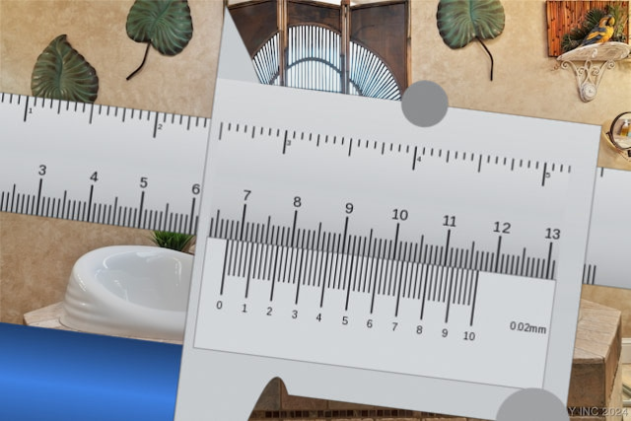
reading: mm 67.5
